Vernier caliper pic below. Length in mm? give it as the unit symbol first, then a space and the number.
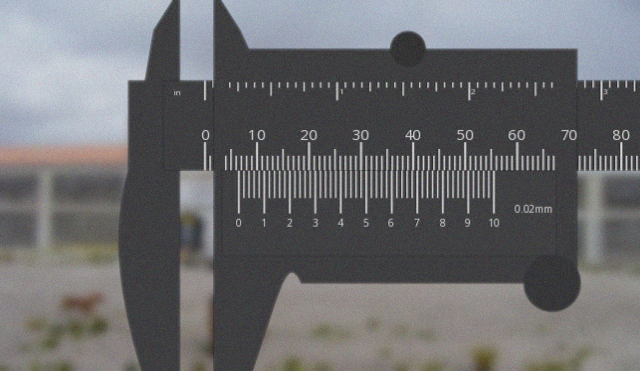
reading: mm 6.5
